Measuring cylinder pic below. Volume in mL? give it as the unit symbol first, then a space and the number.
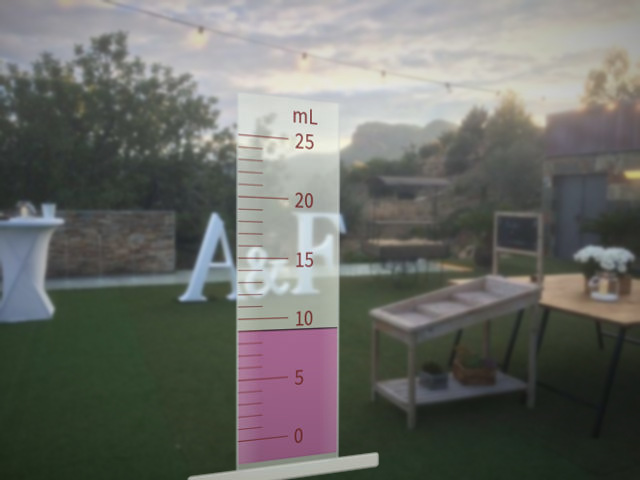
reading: mL 9
